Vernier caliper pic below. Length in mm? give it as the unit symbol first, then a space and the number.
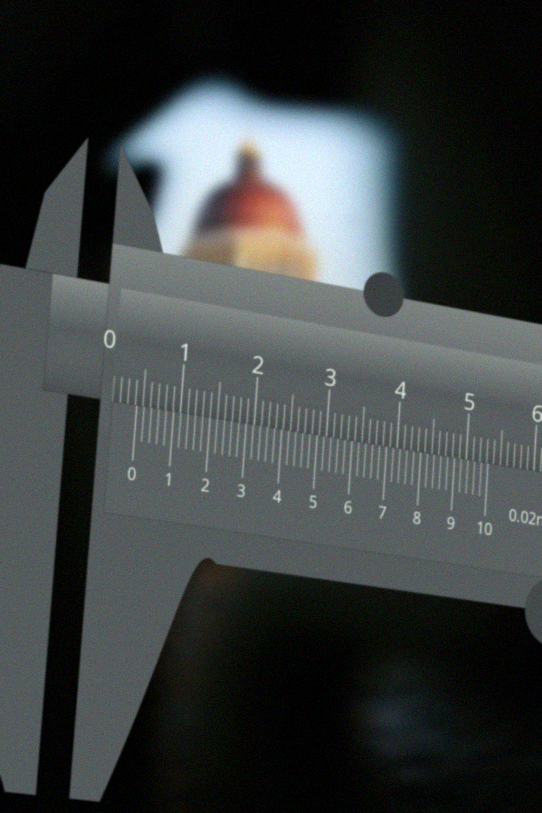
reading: mm 4.2
